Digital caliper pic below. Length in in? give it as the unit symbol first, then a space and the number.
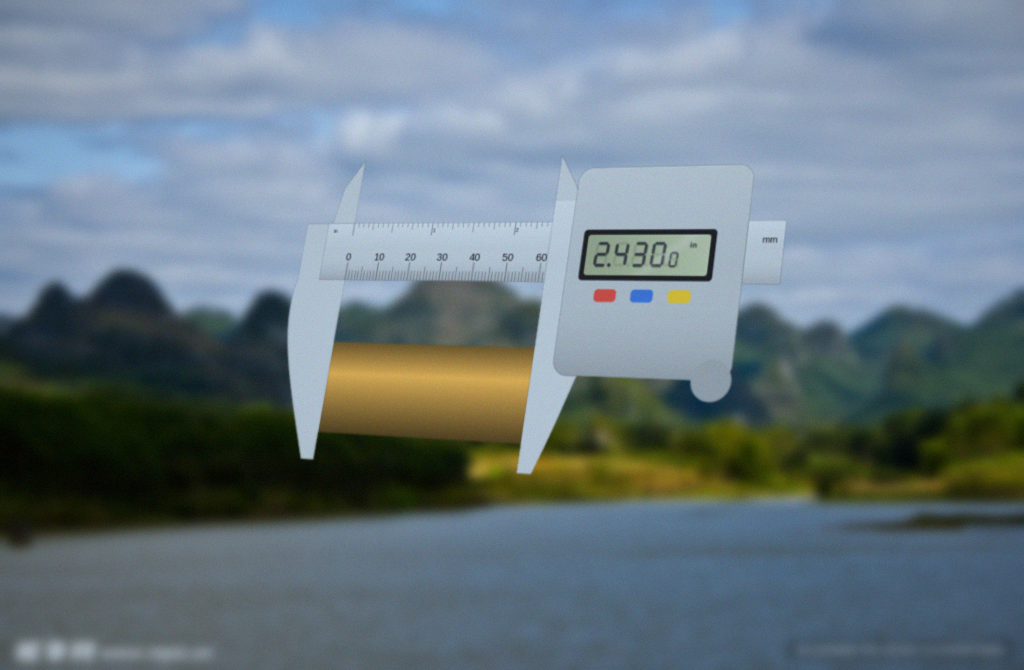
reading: in 2.4300
